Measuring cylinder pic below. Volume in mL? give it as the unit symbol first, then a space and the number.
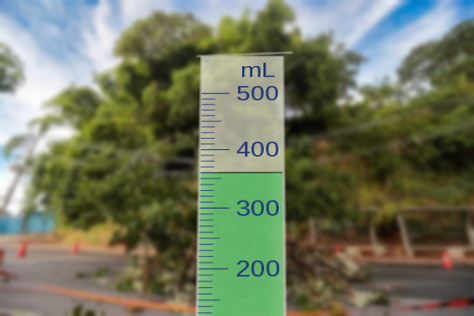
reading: mL 360
